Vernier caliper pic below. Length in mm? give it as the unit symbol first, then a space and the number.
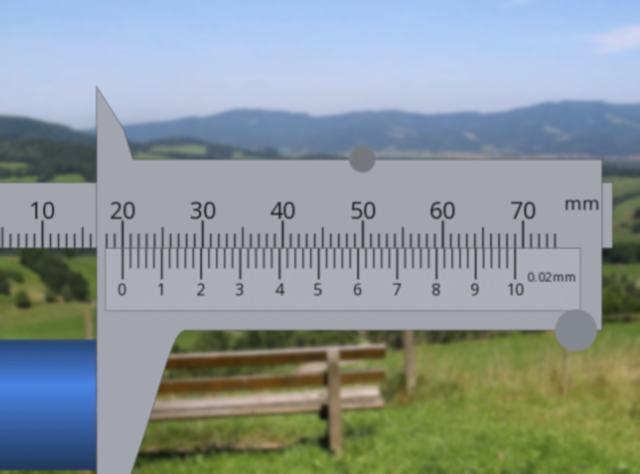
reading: mm 20.0
